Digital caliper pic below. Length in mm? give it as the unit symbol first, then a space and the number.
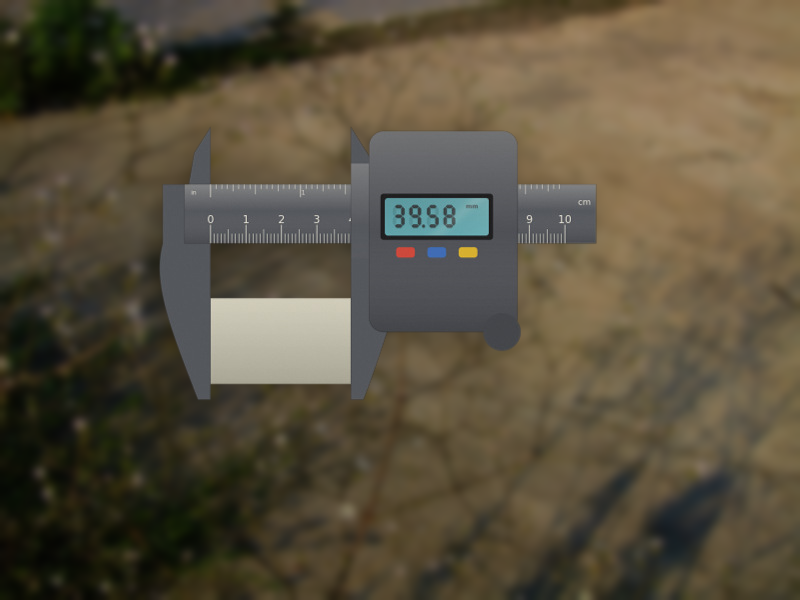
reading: mm 39.58
